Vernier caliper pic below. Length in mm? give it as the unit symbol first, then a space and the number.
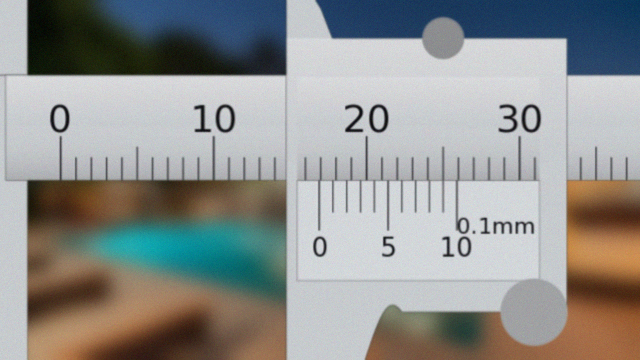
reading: mm 16.9
